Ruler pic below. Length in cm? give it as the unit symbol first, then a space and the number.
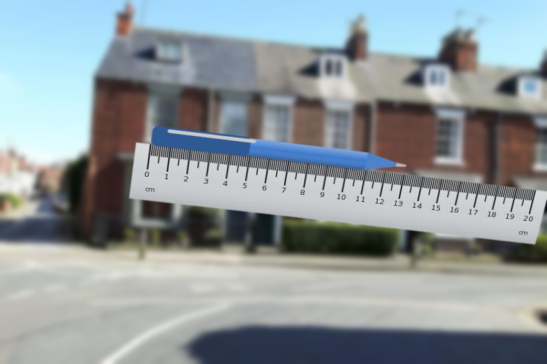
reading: cm 13
